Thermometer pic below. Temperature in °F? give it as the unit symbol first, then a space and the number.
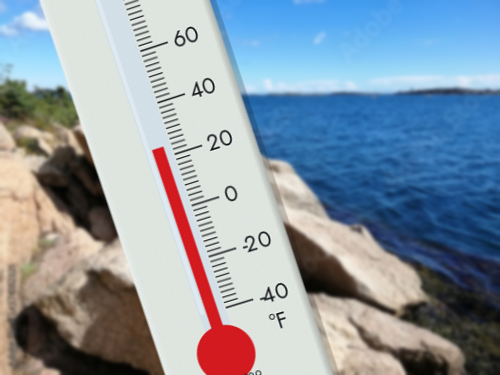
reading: °F 24
